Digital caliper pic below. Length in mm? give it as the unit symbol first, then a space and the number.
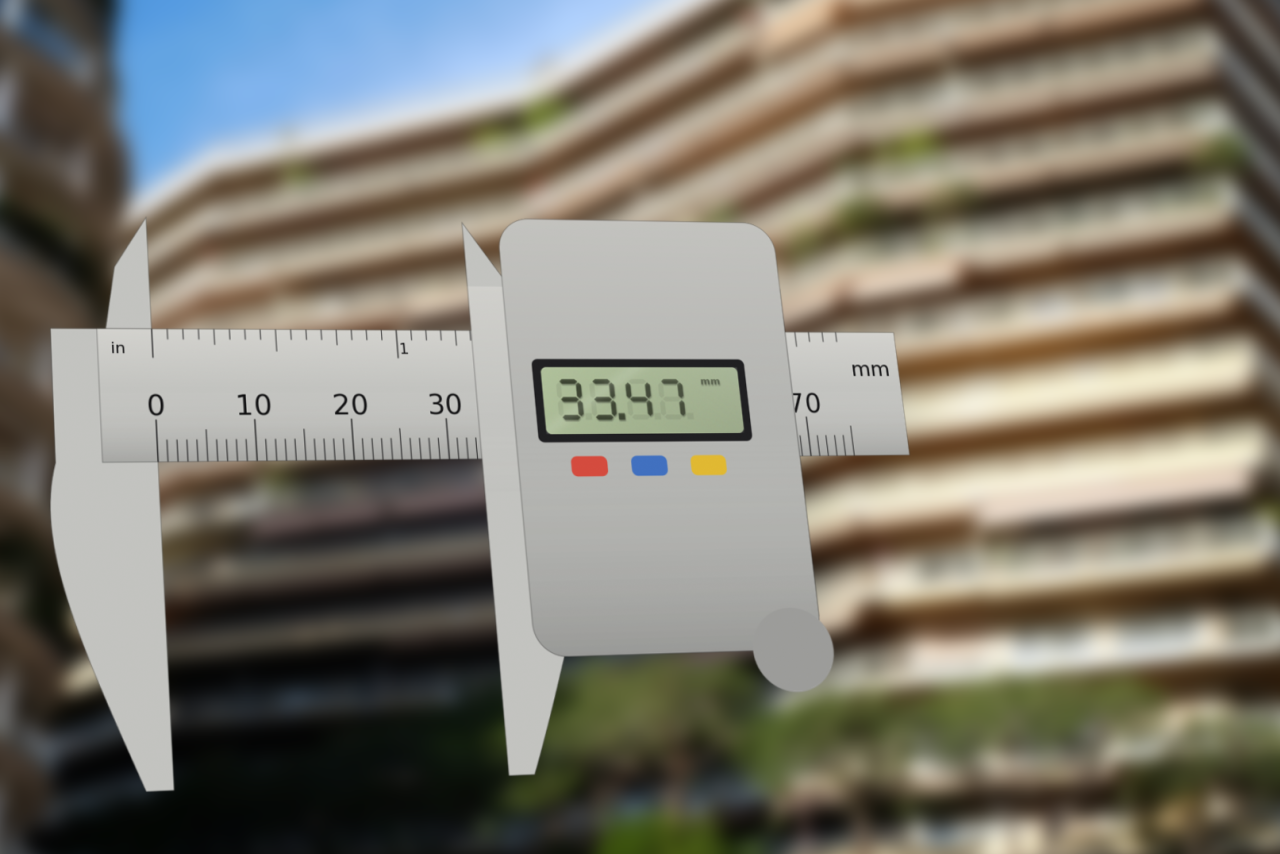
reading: mm 33.47
